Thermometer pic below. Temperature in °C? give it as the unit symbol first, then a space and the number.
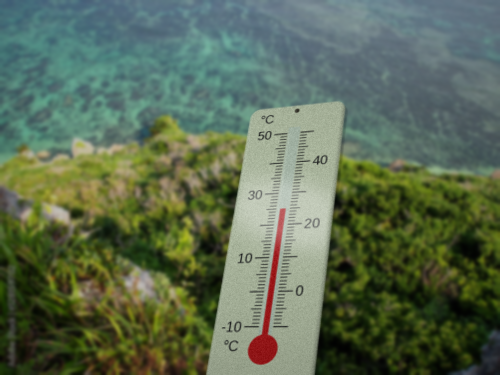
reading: °C 25
